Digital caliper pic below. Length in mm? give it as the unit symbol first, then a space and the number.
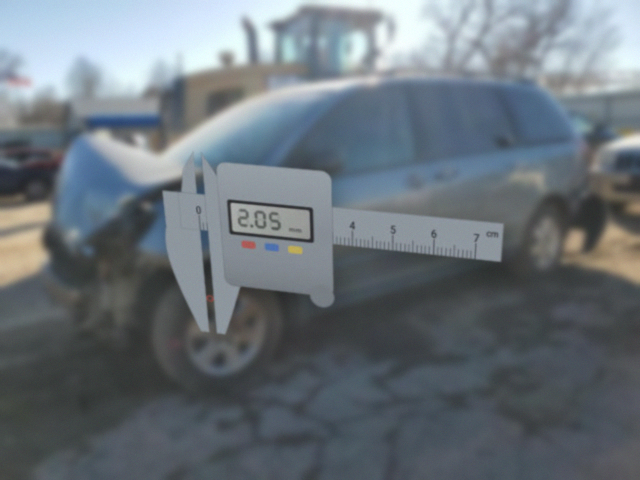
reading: mm 2.05
